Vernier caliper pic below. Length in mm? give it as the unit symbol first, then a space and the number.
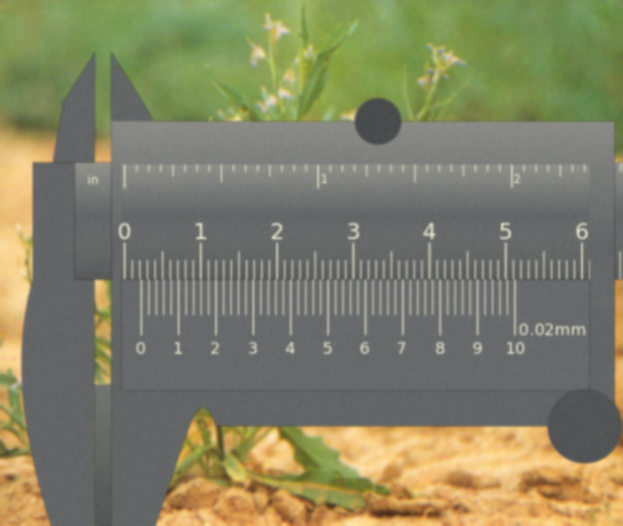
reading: mm 2.2
